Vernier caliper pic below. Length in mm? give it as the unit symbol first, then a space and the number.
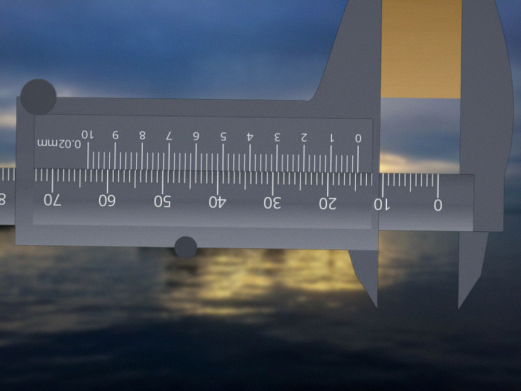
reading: mm 14.6
